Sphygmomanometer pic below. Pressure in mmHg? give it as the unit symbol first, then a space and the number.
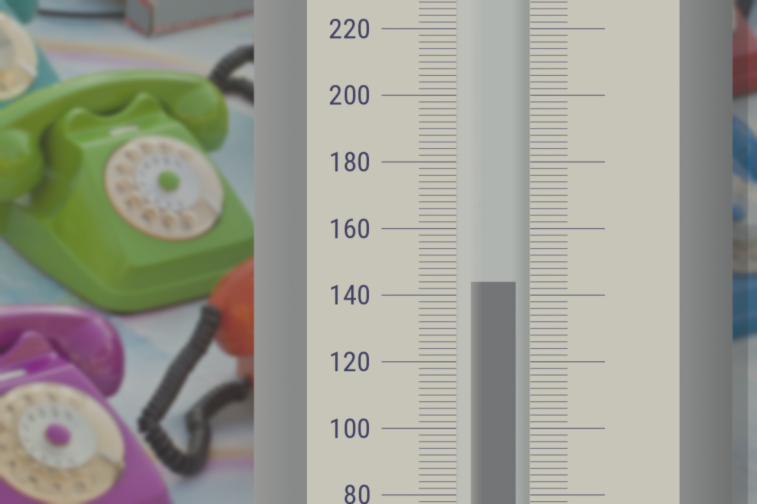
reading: mmHg 144
